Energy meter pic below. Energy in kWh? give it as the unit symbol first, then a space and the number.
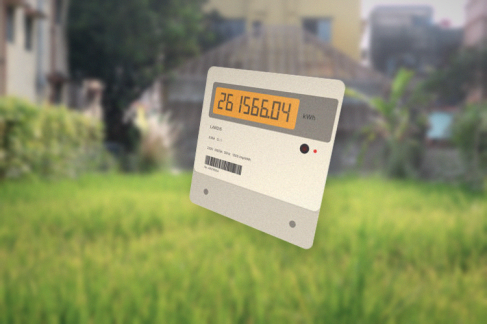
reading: kWh 261566.04
